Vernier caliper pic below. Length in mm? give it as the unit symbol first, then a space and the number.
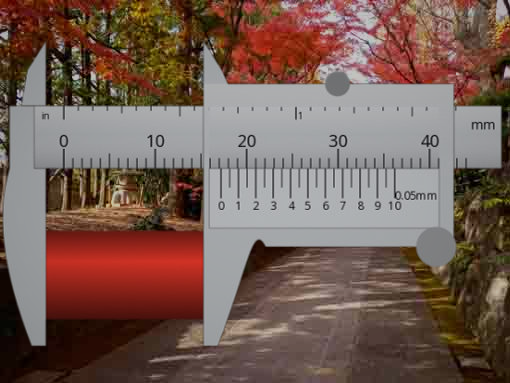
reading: mm 17.2
